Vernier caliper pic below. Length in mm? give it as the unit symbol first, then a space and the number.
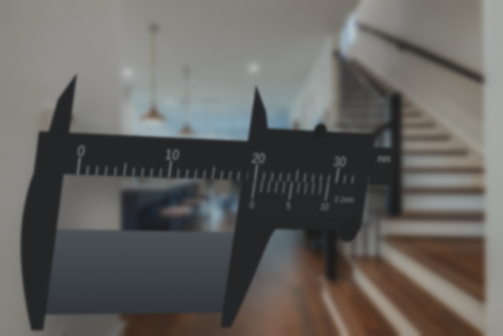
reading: mm 20.0
